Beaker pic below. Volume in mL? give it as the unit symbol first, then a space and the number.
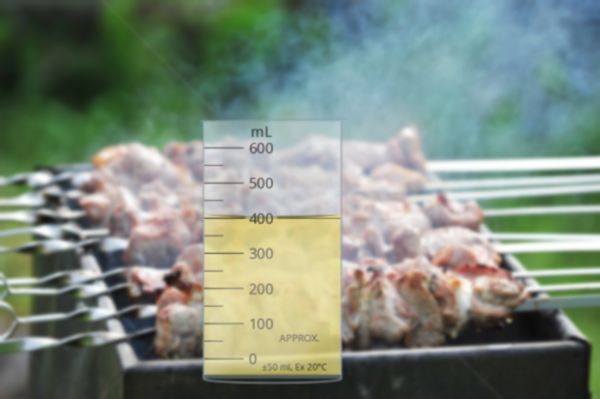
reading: mL 400
